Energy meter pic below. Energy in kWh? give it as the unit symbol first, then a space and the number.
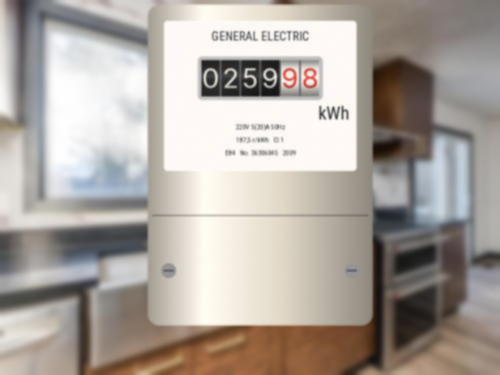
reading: kWh 259.98
